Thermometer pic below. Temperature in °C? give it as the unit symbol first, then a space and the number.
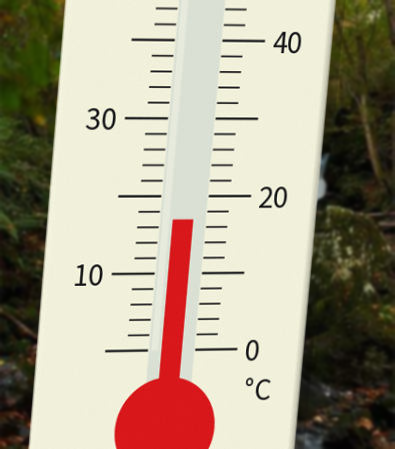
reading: °C 17
